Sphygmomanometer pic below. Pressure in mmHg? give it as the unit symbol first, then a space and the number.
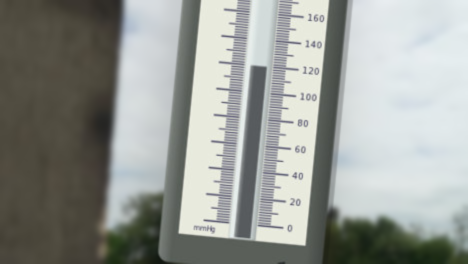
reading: mmHg 120
